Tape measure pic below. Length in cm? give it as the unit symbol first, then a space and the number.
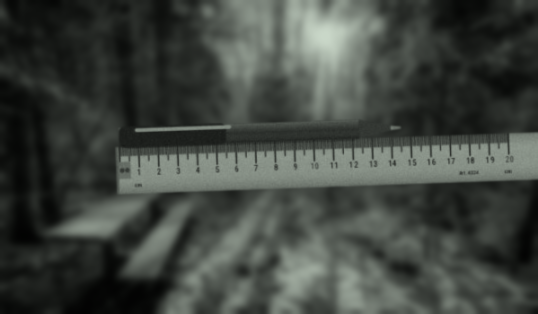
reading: cm 14.5
